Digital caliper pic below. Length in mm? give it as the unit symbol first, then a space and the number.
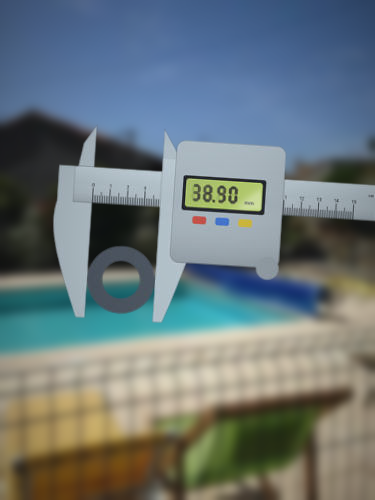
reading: mm 38.90
